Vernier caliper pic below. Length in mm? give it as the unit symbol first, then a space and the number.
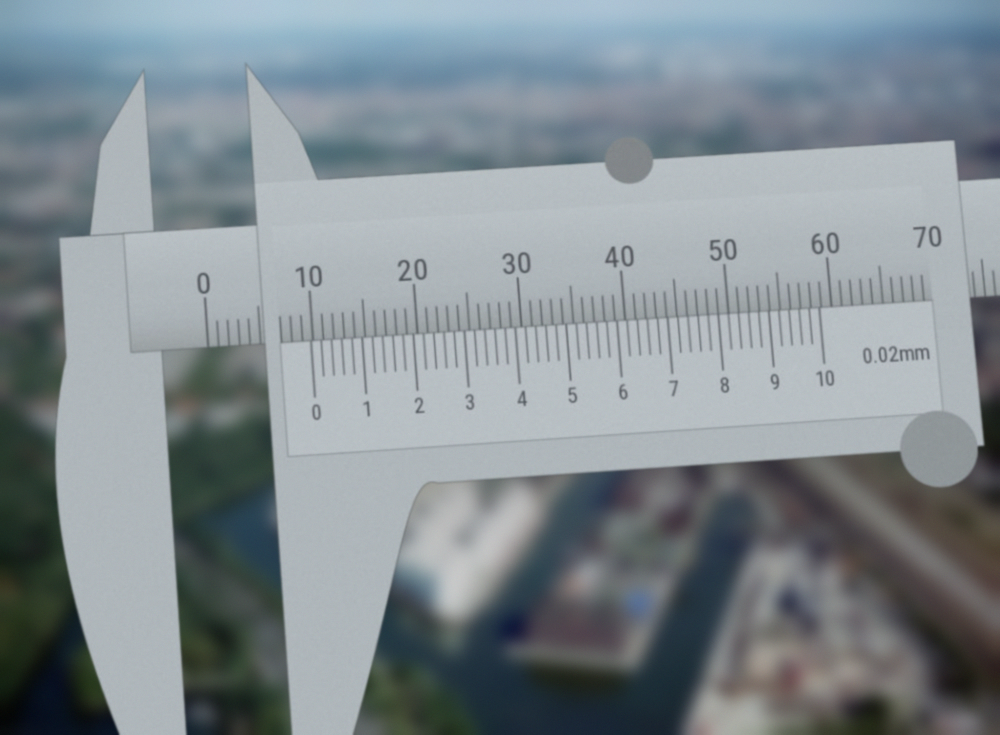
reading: mm 9.8
